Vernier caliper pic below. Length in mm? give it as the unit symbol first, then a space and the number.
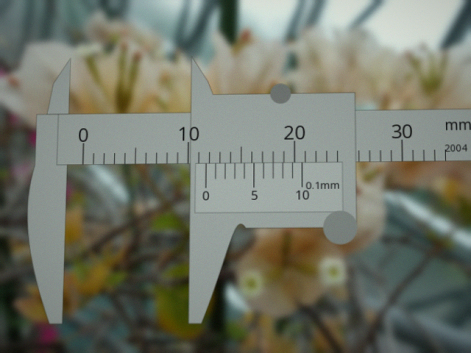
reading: mm 11.7
